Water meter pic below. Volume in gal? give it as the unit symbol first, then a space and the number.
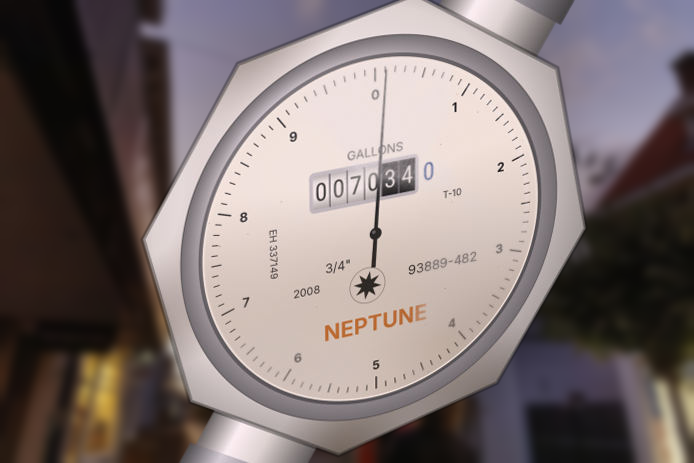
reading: gal 70340.1
